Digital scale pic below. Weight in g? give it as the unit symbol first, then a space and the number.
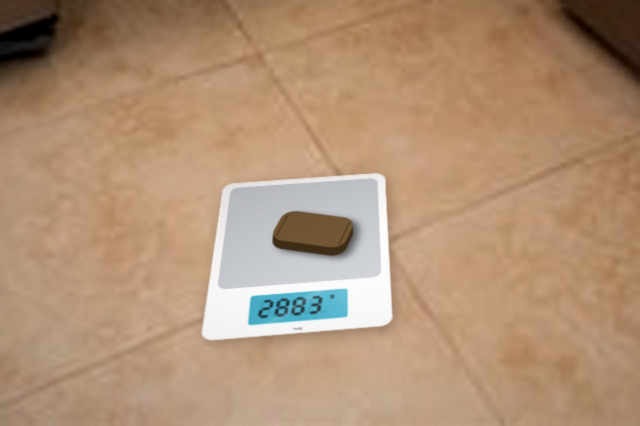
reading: g 2883
